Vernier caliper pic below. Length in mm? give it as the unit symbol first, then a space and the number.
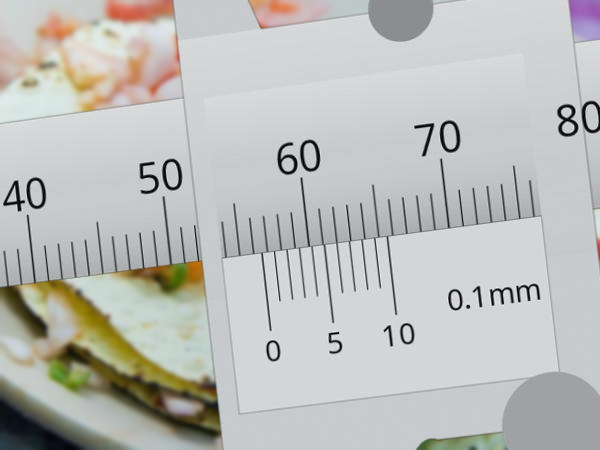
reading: mm 56.6
